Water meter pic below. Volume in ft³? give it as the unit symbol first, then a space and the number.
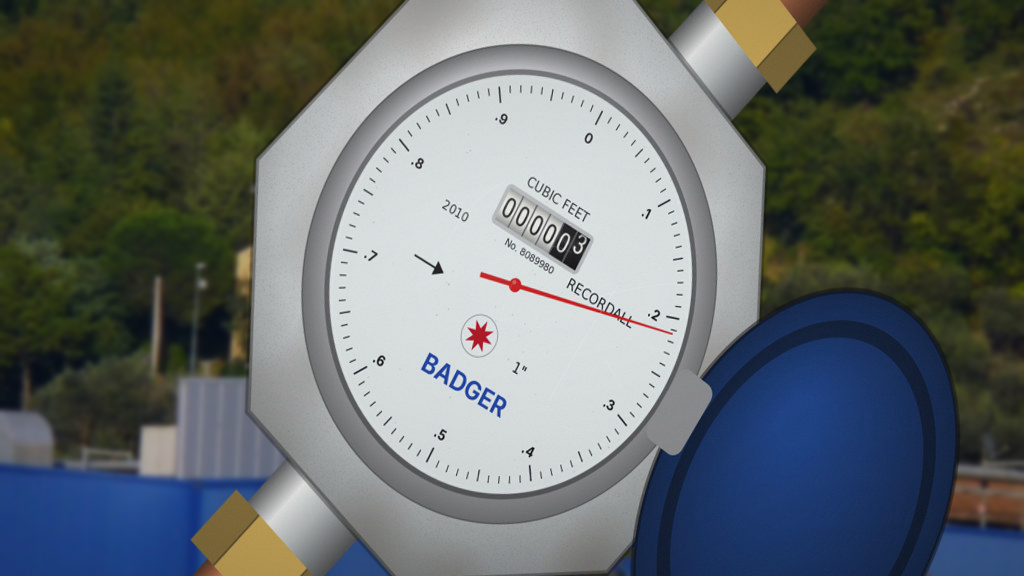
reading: ft³ 3.21
